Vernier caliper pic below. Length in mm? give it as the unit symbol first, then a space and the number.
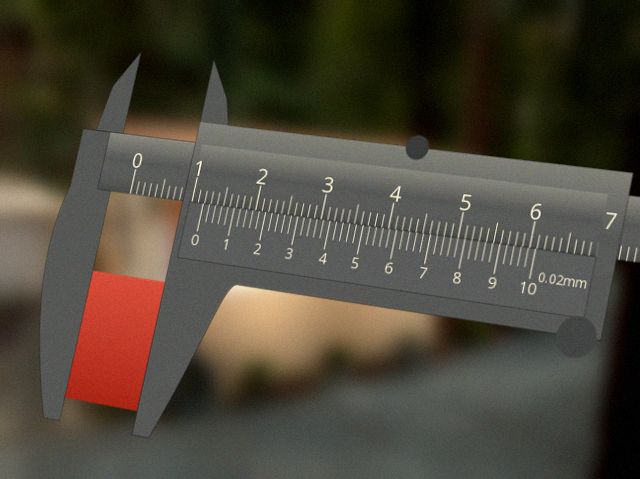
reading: mm 11.8
